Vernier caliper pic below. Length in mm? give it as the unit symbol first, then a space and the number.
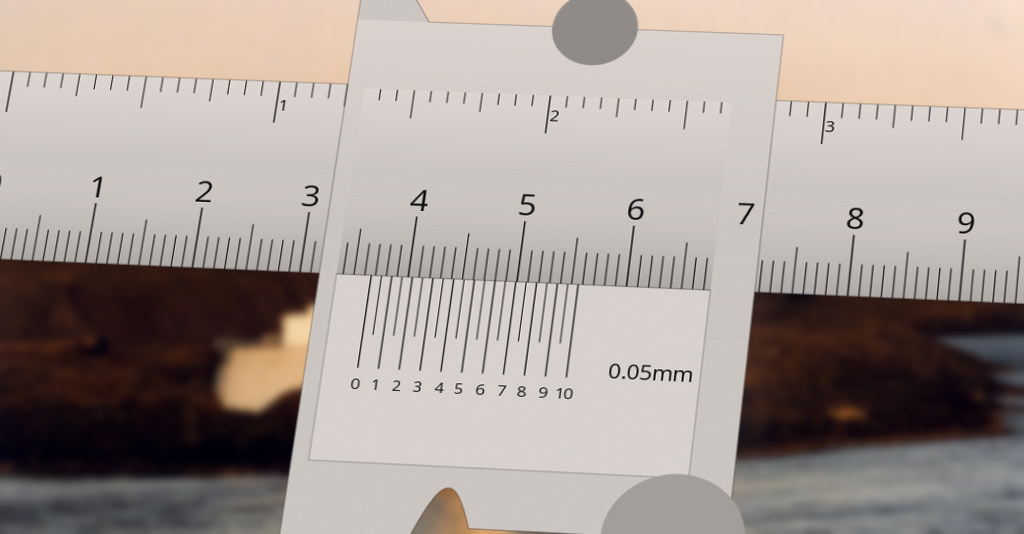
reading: mm 36.6
